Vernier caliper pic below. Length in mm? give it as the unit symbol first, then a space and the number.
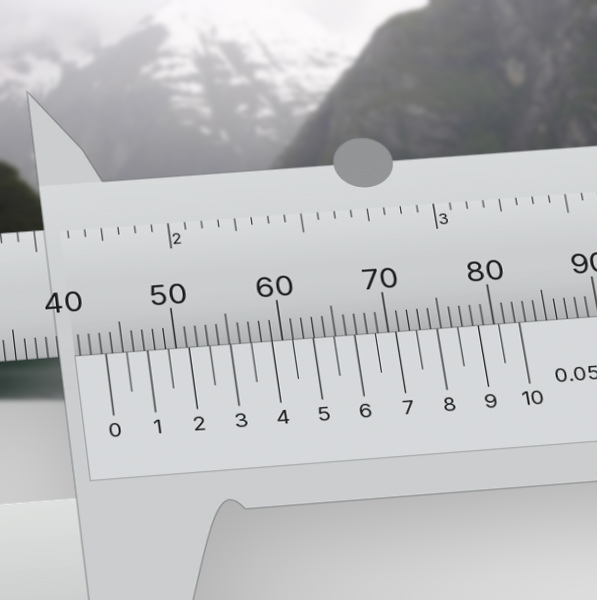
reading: mm 43.4
